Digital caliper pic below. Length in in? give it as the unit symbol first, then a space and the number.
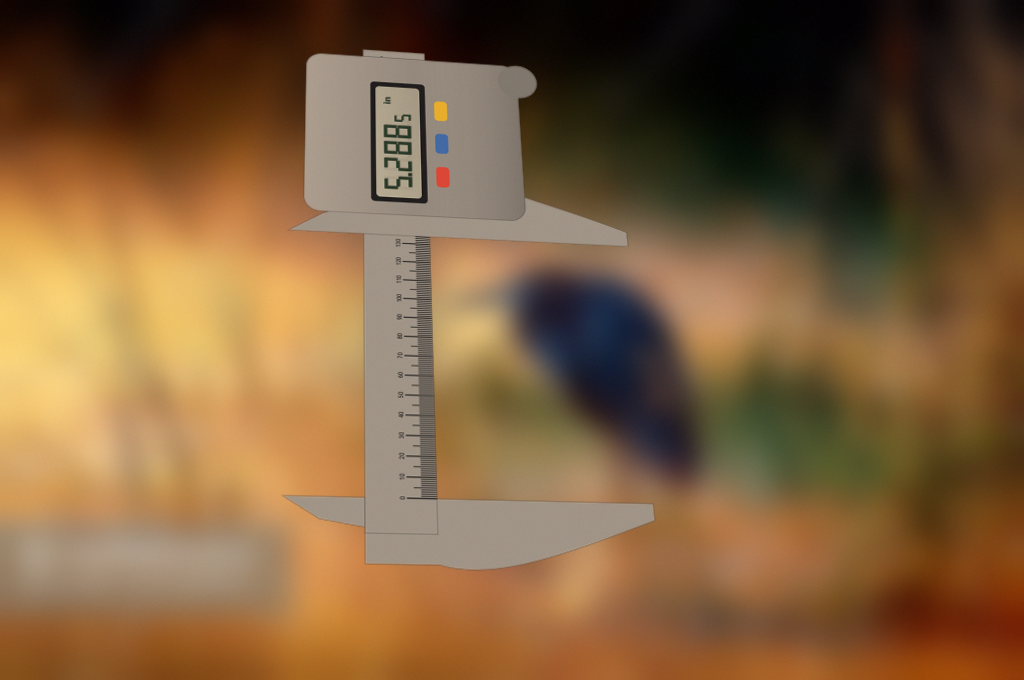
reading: in 5.2885
